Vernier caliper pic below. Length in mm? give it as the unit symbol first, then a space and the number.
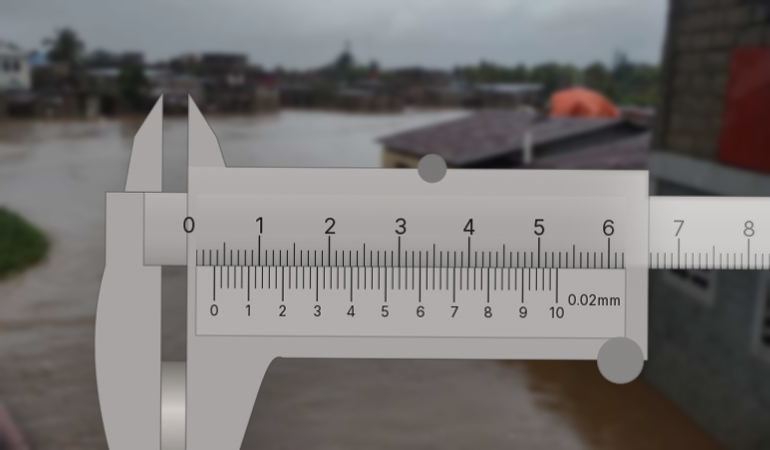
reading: mm 3.6
